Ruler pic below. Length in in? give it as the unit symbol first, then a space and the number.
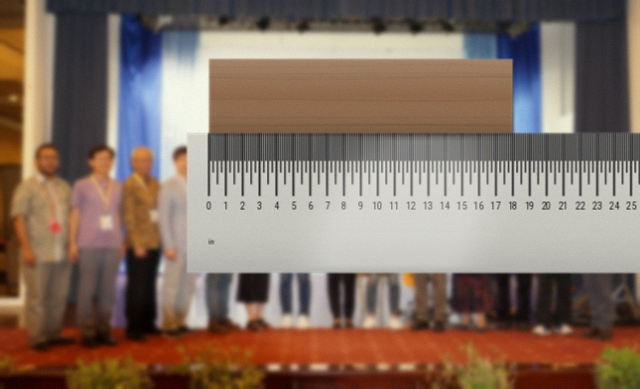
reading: in 18
